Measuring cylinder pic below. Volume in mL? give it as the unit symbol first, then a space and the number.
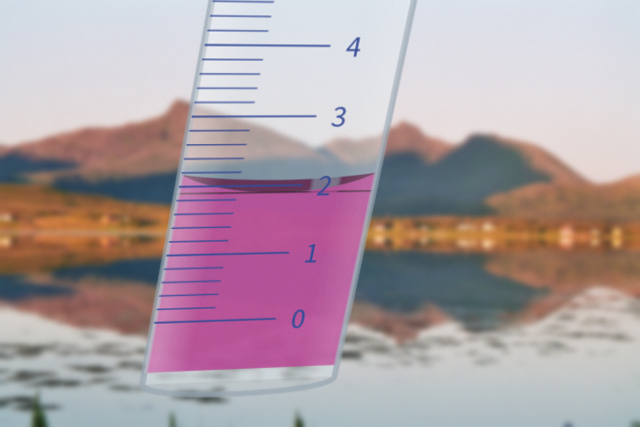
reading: mL 1.9
